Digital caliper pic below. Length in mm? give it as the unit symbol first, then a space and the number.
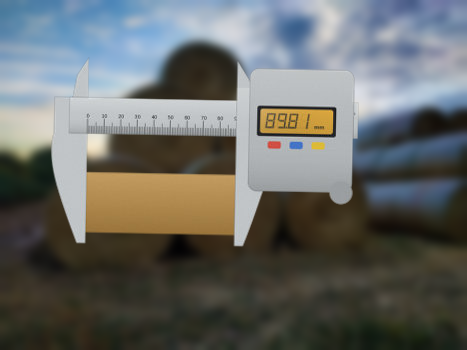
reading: mm 89.81
